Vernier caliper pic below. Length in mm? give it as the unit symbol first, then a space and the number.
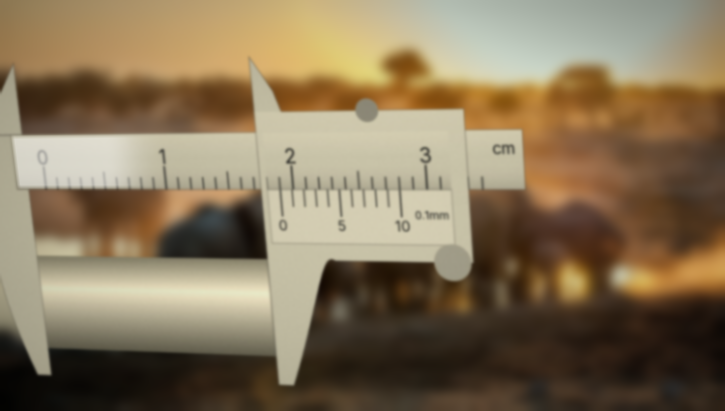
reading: mm 19.0
